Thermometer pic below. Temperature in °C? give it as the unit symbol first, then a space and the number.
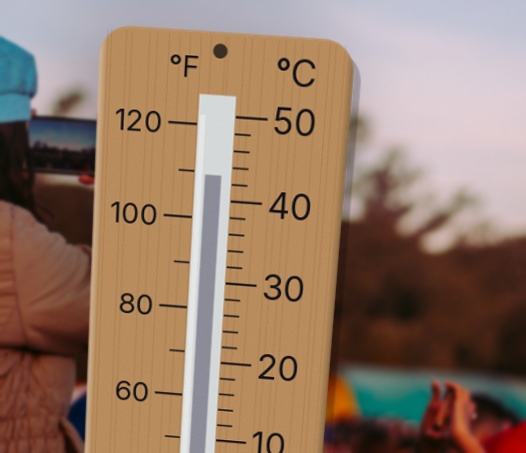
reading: °C 43
